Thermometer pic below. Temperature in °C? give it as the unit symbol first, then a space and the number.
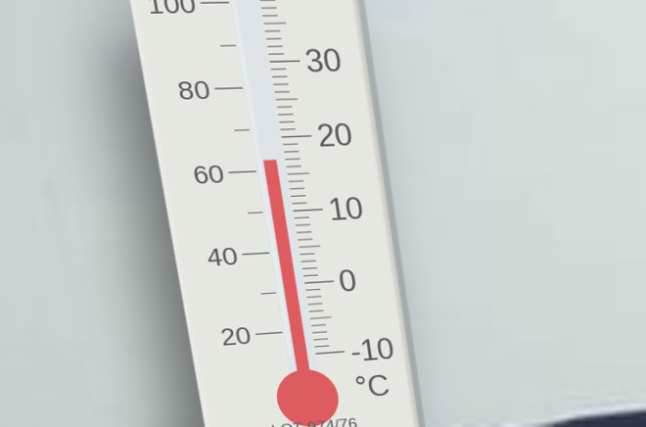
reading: °C 17
